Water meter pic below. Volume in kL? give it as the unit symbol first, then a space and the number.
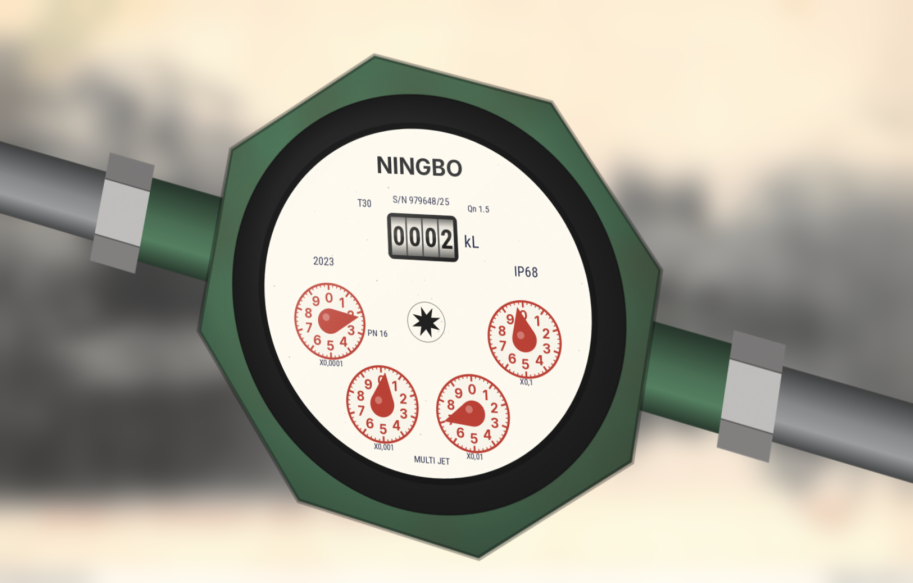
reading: kL 1.9702
